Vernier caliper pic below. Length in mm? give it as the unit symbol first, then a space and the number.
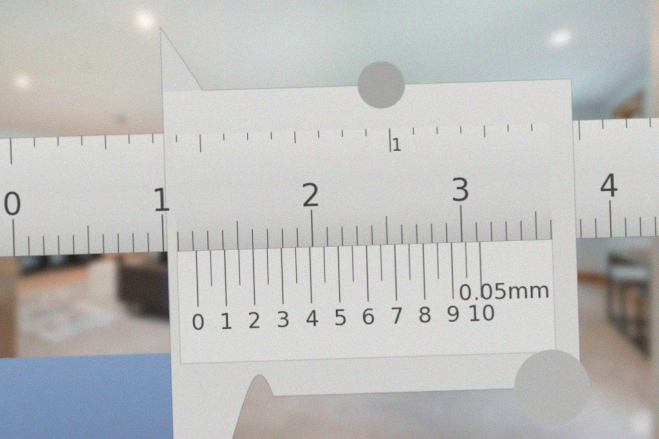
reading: mm 12.2
